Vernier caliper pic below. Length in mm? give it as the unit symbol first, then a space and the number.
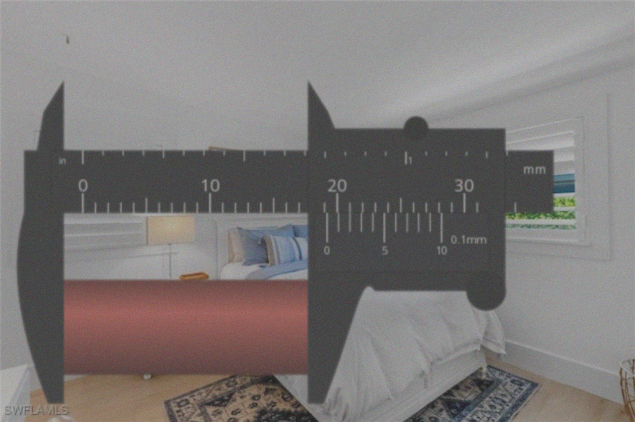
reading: mm 19.2
